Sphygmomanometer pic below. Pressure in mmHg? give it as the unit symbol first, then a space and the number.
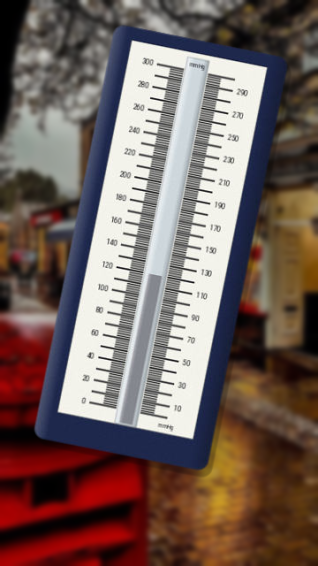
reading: mmHg 120
